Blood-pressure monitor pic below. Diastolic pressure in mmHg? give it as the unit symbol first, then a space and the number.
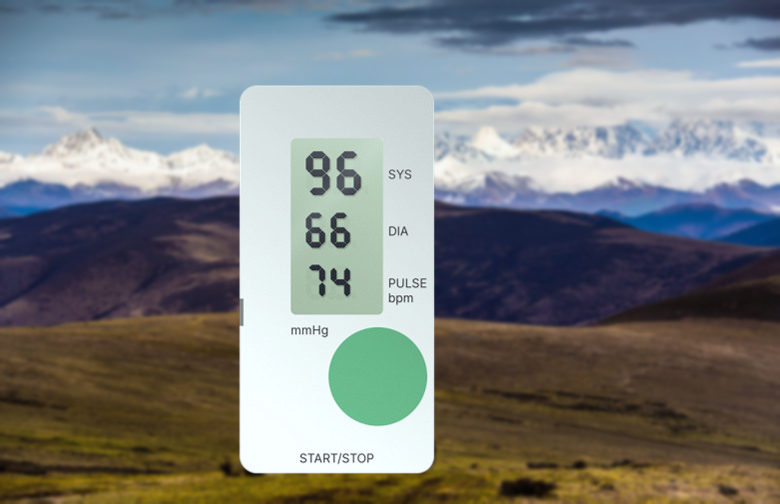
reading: mmHg 66
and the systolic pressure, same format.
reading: mmHg 96
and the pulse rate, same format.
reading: bpm 74
